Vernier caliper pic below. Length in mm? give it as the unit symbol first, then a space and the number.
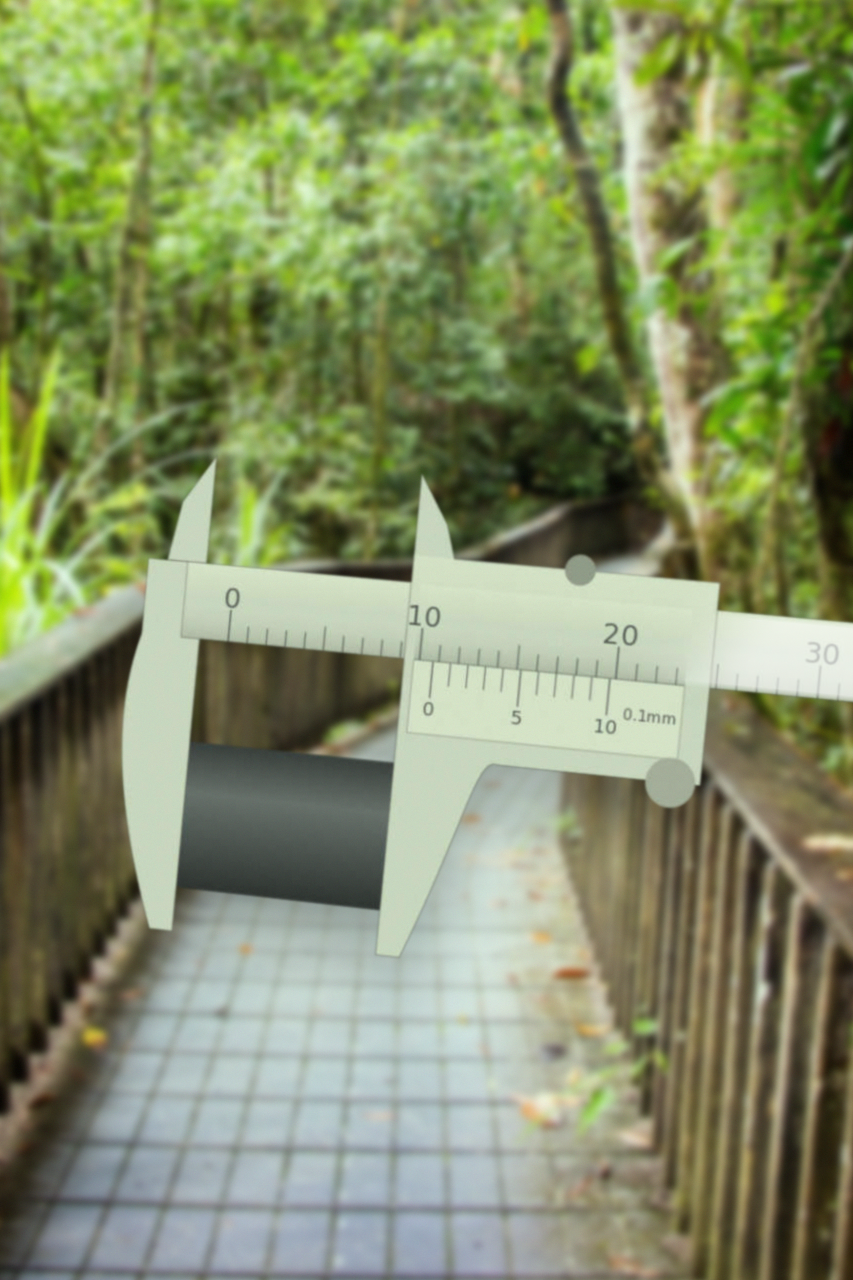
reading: mm 10.7
